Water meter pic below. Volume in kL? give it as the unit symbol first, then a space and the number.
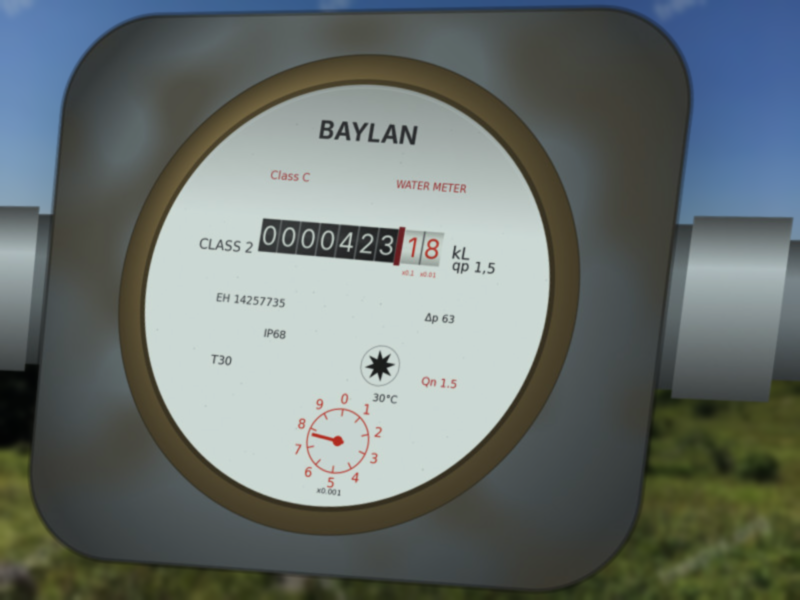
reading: kL 423.187
